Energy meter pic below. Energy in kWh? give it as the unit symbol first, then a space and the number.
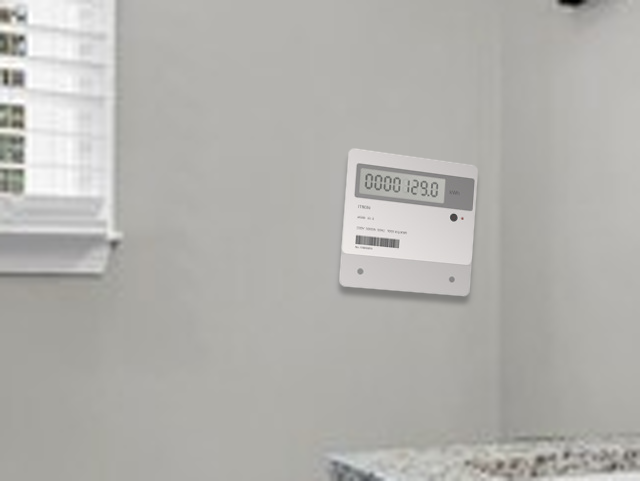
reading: kWh 129.0
